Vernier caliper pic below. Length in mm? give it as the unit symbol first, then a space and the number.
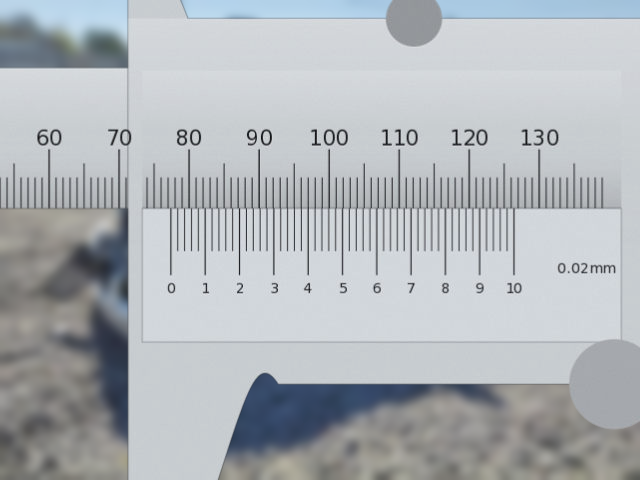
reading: mm 77.4
